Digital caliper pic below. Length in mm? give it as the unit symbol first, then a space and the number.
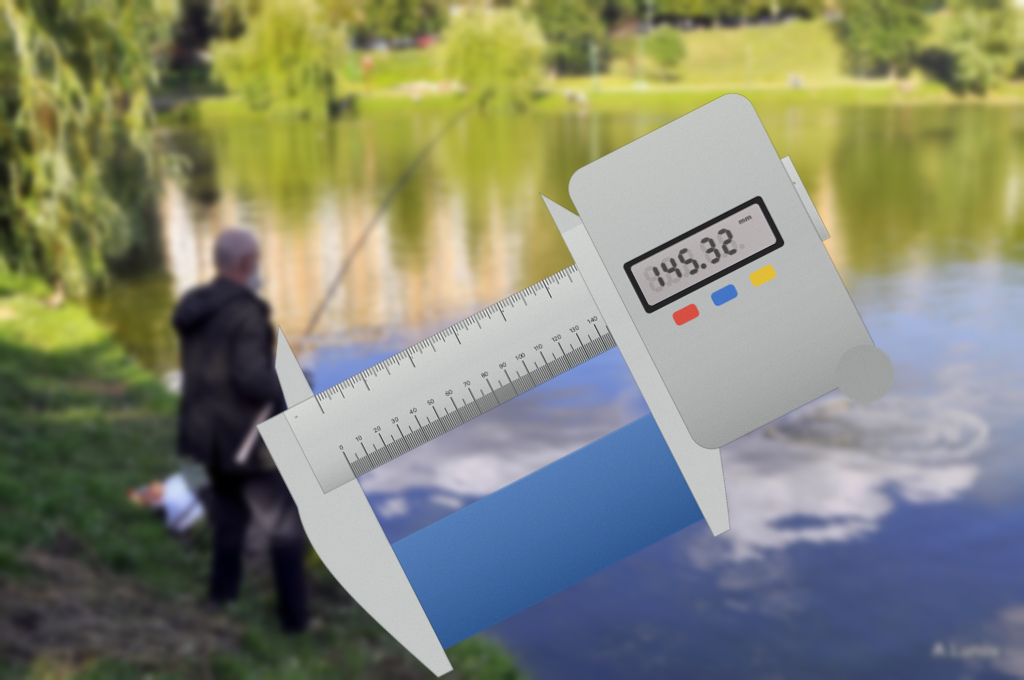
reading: mm 145.32
